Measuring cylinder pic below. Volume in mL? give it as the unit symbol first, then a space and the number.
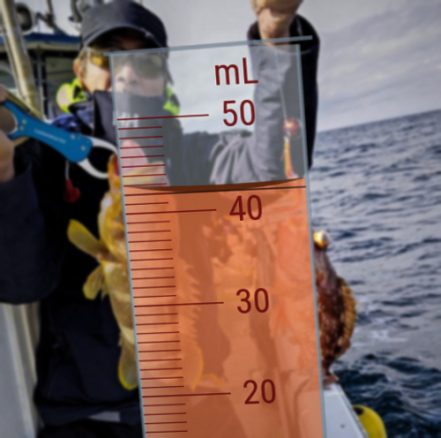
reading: mL 42
